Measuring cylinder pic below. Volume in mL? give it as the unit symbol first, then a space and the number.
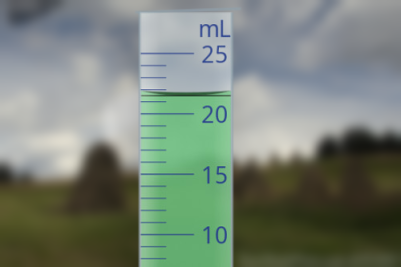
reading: mL 21.5
